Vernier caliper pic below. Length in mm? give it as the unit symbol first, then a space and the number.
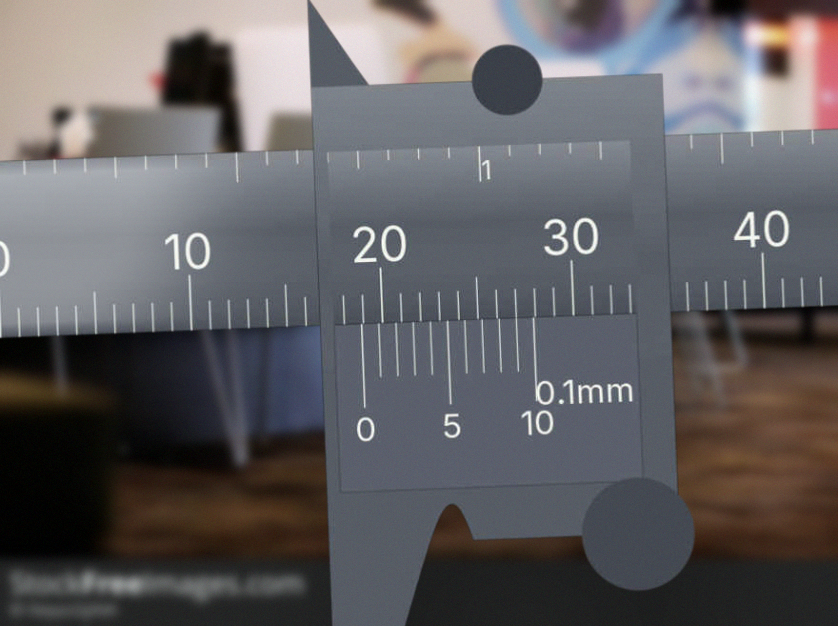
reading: mm 18.9
